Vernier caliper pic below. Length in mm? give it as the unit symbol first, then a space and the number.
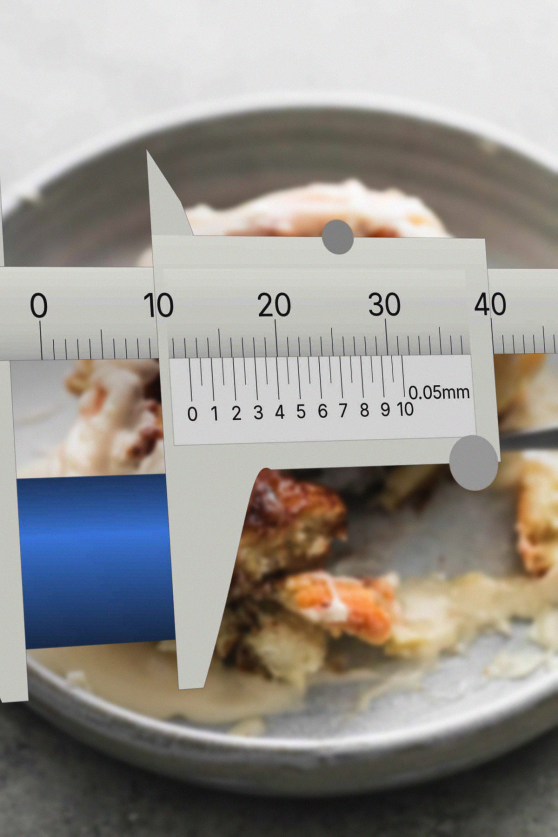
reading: mm 12.3
